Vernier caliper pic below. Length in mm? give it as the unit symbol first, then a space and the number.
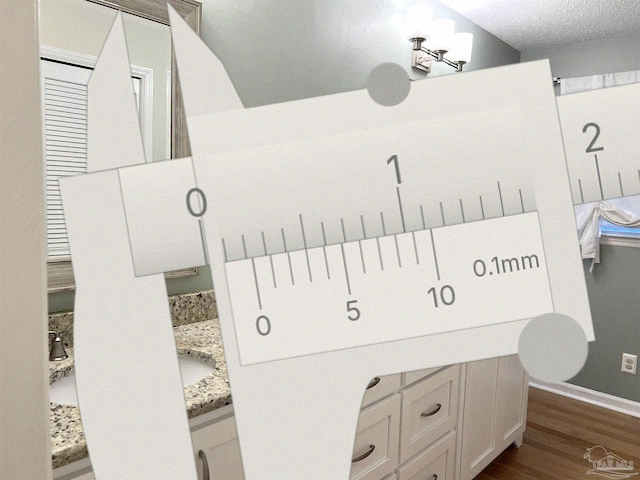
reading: mm 2.3
